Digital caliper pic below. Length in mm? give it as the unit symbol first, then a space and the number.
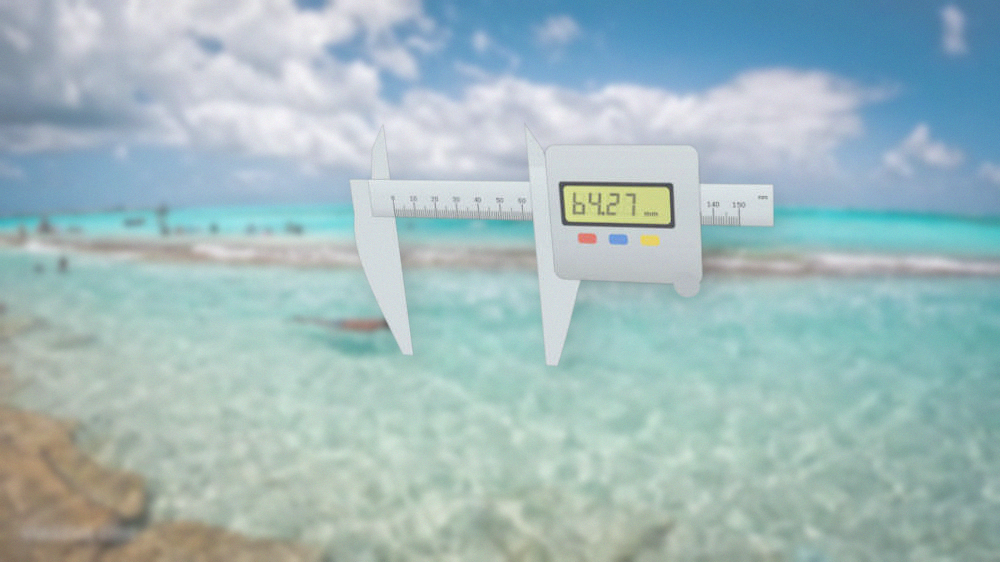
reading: mm 64.27
